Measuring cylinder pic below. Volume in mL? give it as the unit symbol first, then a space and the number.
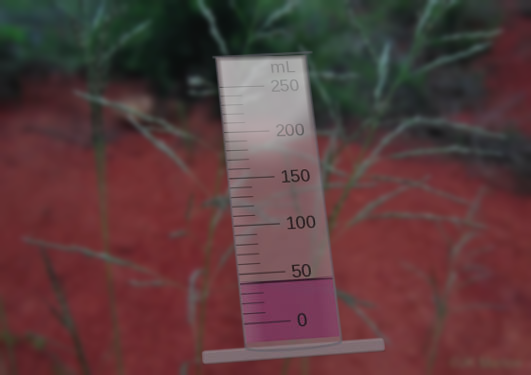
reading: mL 40
